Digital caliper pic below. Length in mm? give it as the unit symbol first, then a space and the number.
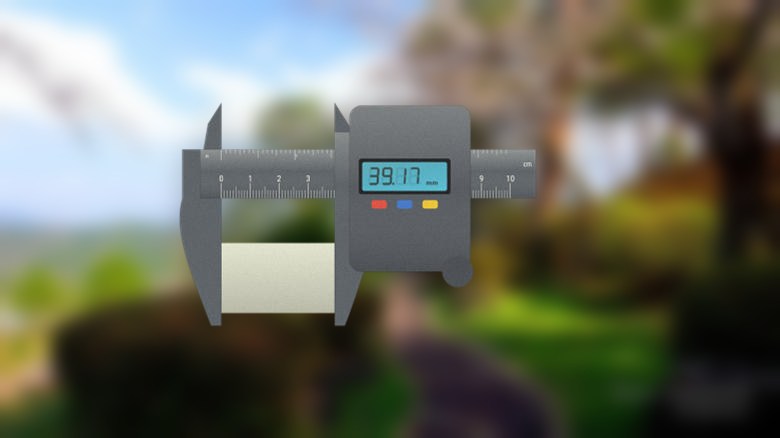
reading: mm 39.17
